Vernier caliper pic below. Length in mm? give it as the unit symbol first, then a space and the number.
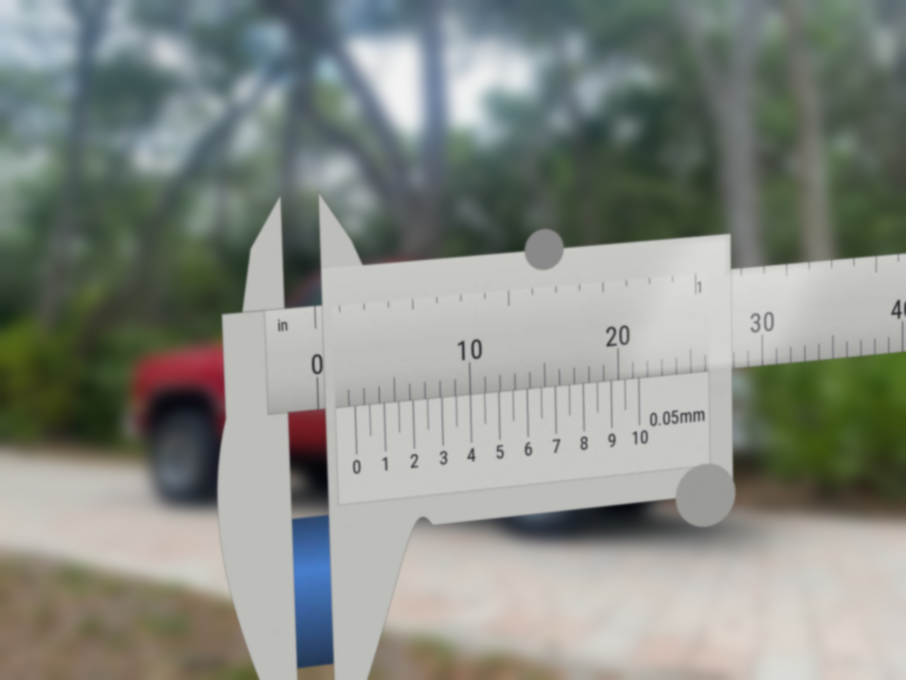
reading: mm 2.4
